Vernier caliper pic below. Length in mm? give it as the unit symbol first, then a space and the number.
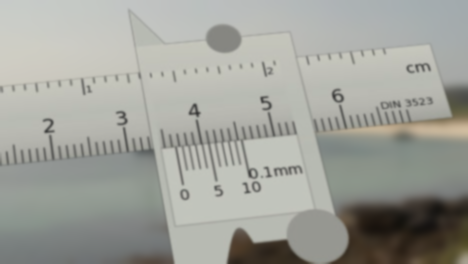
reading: mm 36.5
